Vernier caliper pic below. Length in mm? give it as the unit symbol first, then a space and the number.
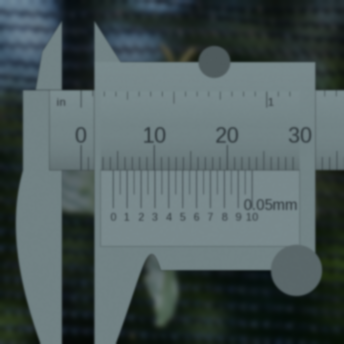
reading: mm 4.4
